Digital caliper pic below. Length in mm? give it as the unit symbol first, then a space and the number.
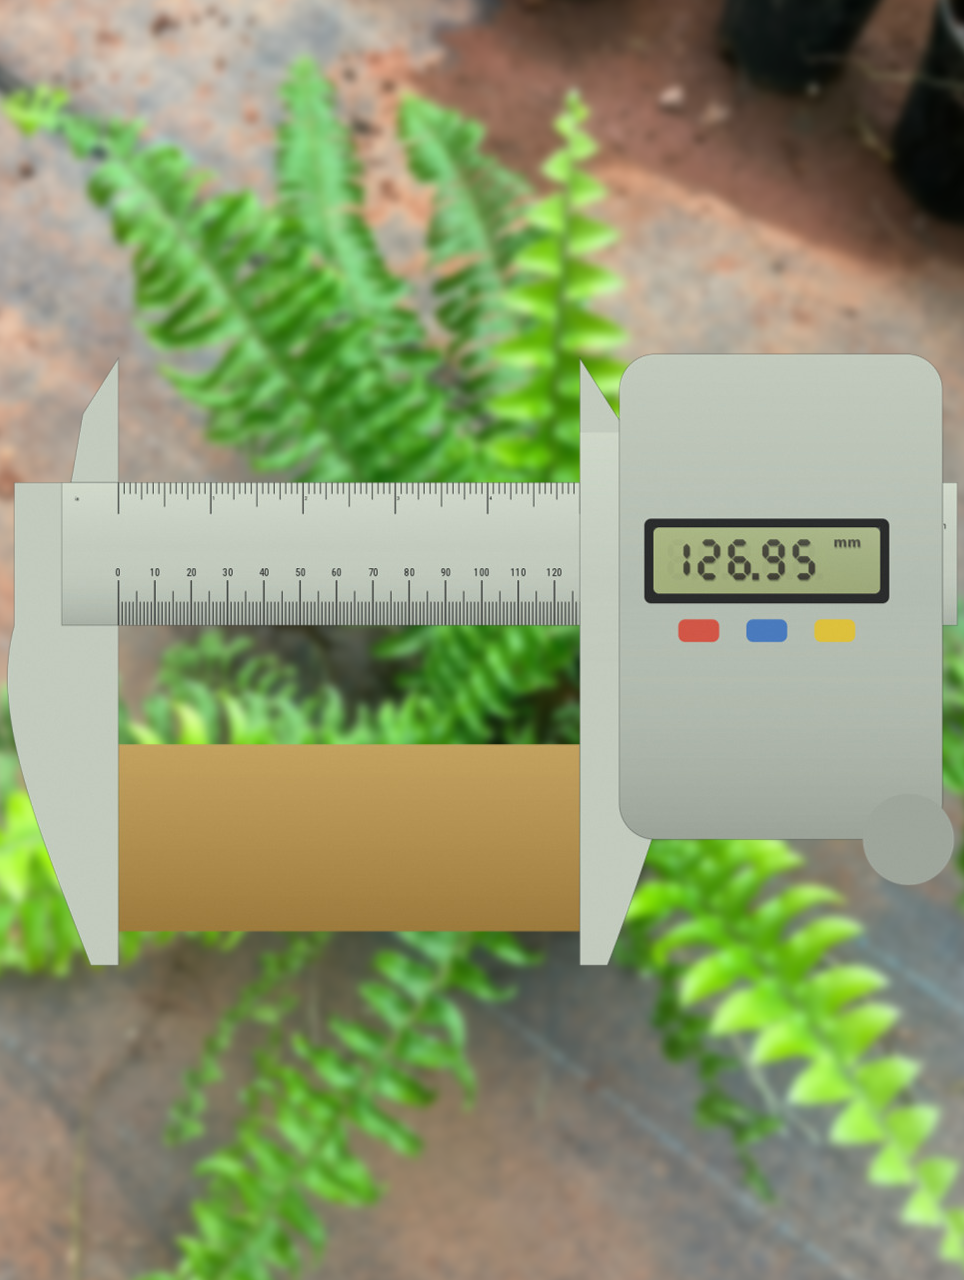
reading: mm 126.95
